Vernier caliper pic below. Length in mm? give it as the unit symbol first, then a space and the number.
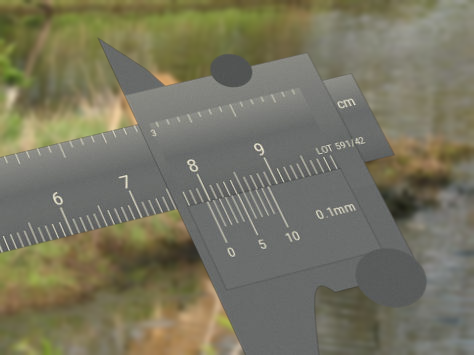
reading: mm 79.6
